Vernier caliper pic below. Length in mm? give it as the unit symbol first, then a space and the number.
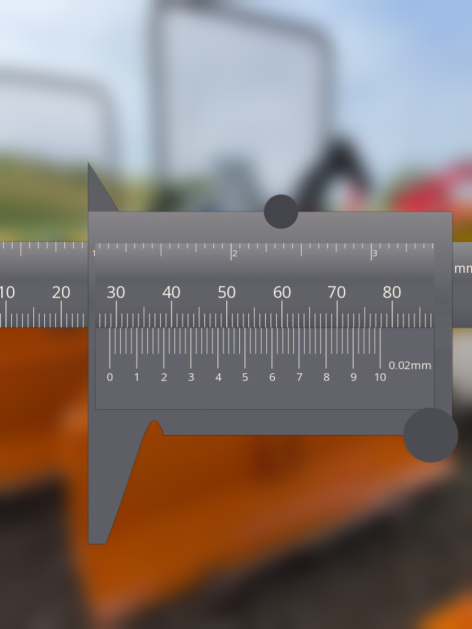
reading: mm 28.8
